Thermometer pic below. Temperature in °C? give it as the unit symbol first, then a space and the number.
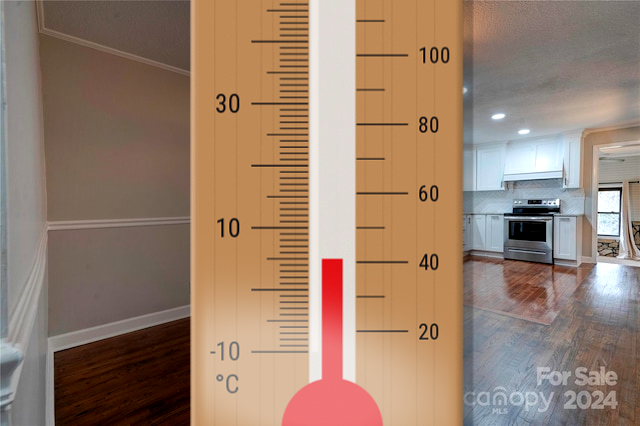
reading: °C 5
